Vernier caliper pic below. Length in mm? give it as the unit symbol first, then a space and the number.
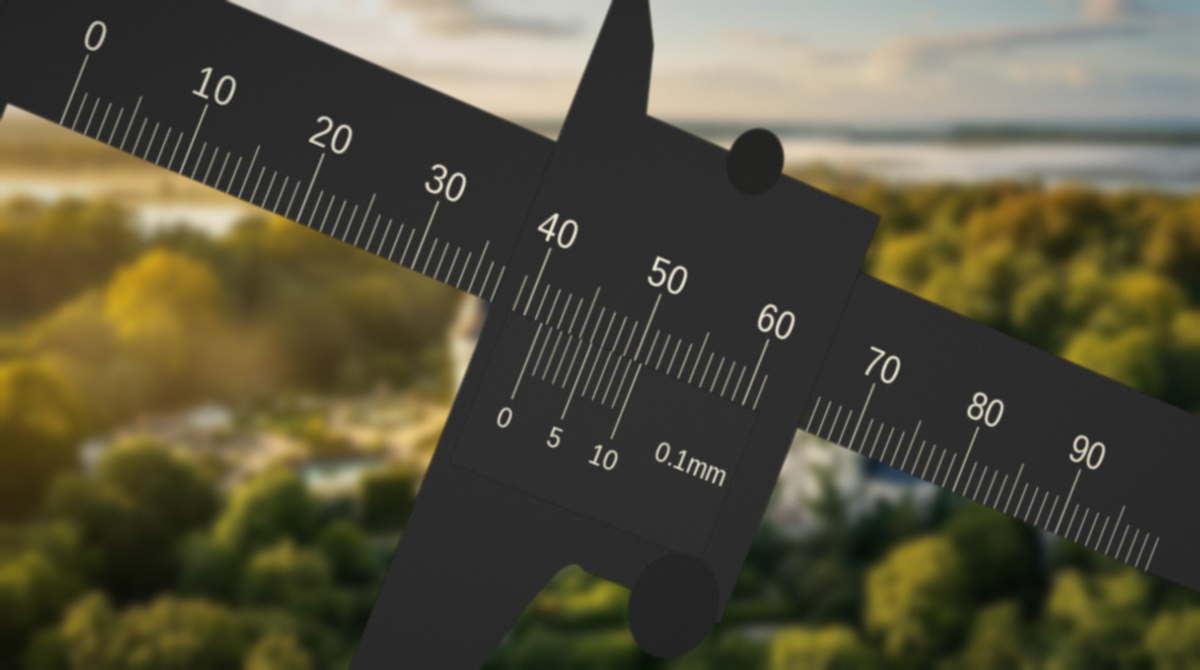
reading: mm 41.6
